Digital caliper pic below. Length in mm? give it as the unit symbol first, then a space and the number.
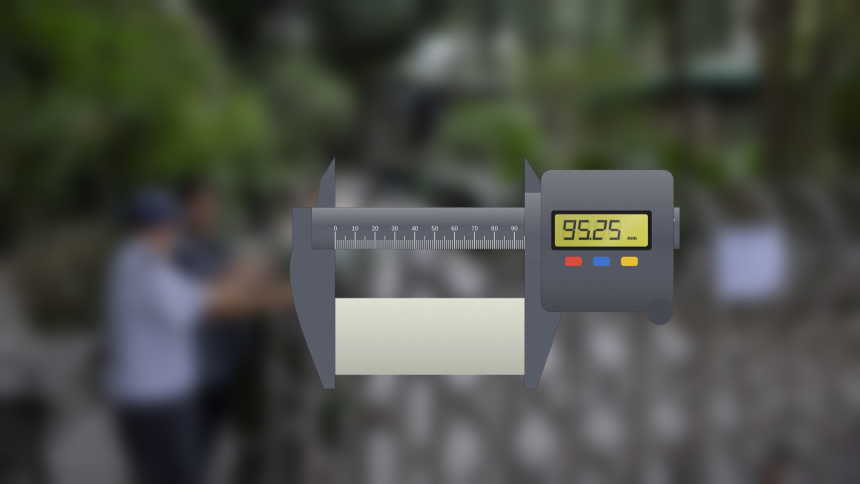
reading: mm 95.25
